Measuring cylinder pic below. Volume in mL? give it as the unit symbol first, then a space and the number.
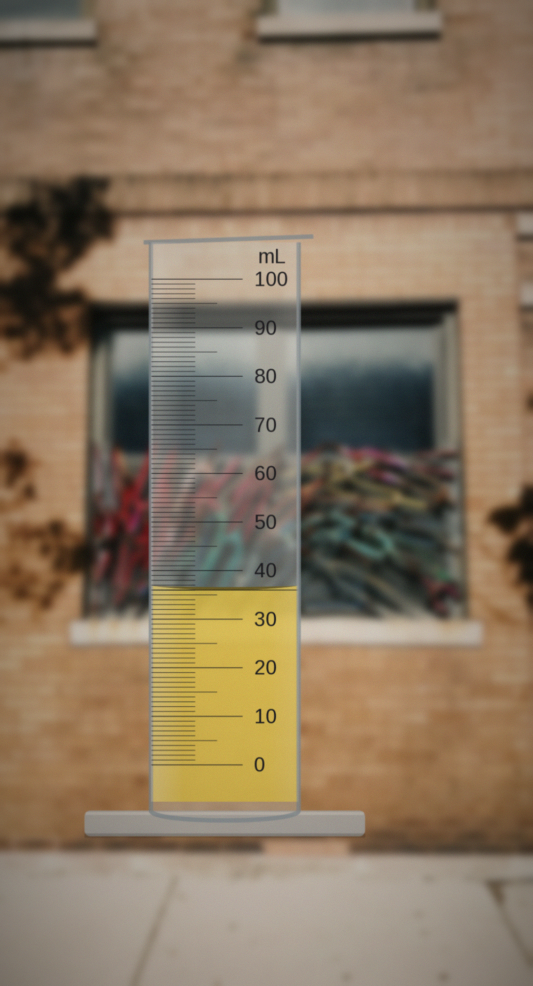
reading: mL 36
